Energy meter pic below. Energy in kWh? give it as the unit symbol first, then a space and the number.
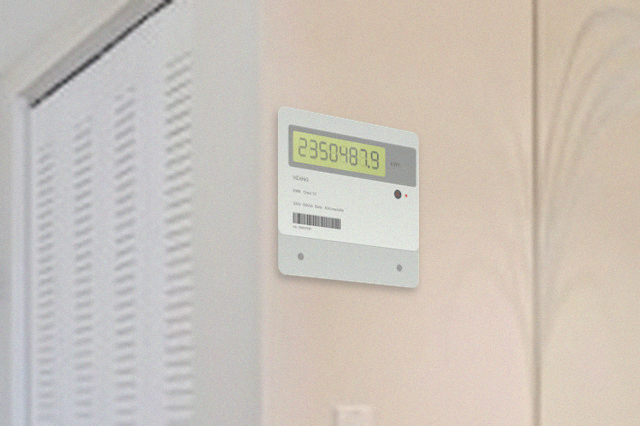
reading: kWh 2350487.9
